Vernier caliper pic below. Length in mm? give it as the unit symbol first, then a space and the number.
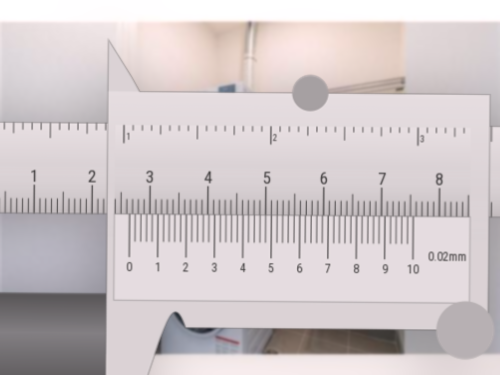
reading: mm 26.5
